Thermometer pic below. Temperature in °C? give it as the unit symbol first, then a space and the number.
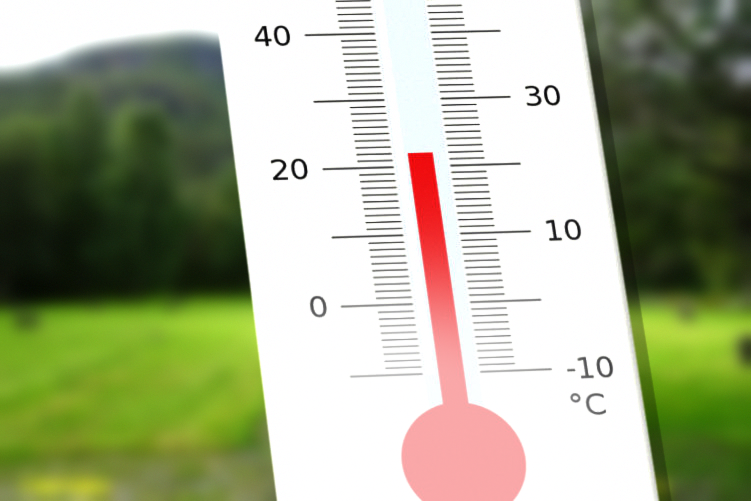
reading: °C 22
